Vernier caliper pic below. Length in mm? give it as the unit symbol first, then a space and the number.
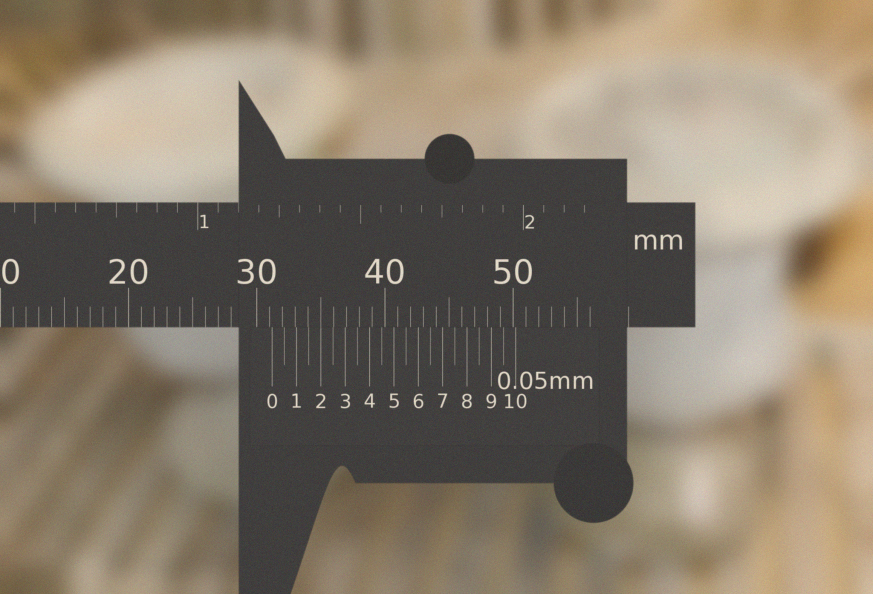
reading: mm 31.2
